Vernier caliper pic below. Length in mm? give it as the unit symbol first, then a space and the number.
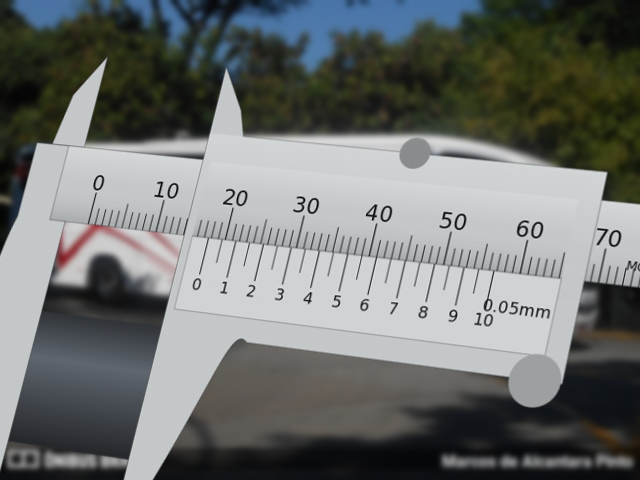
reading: mm 17.6
